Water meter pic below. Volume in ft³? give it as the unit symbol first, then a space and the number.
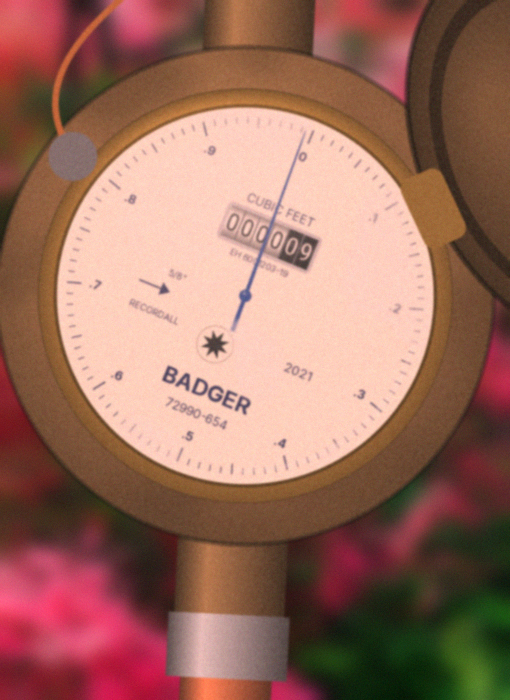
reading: ft³ 8.99
